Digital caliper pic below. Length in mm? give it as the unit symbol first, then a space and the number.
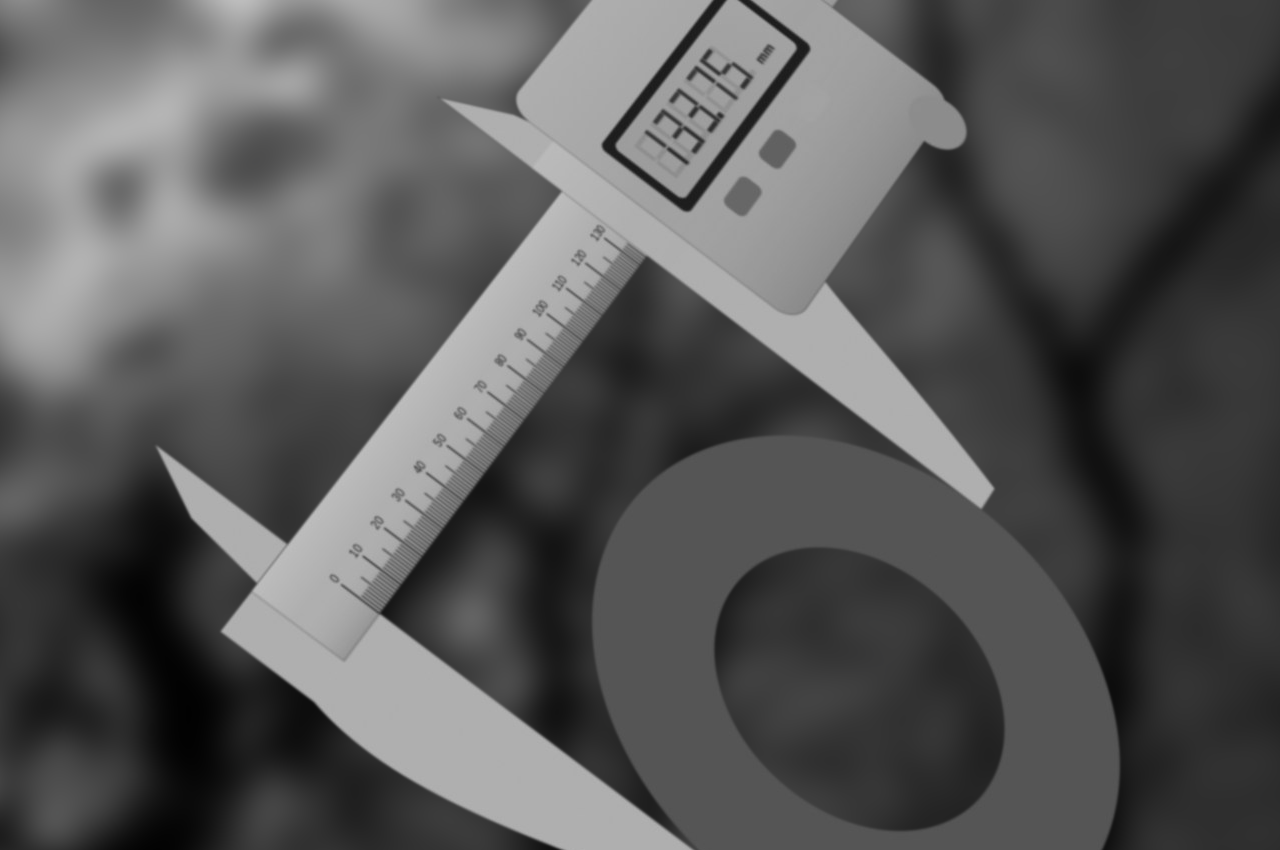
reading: mm 133.75
